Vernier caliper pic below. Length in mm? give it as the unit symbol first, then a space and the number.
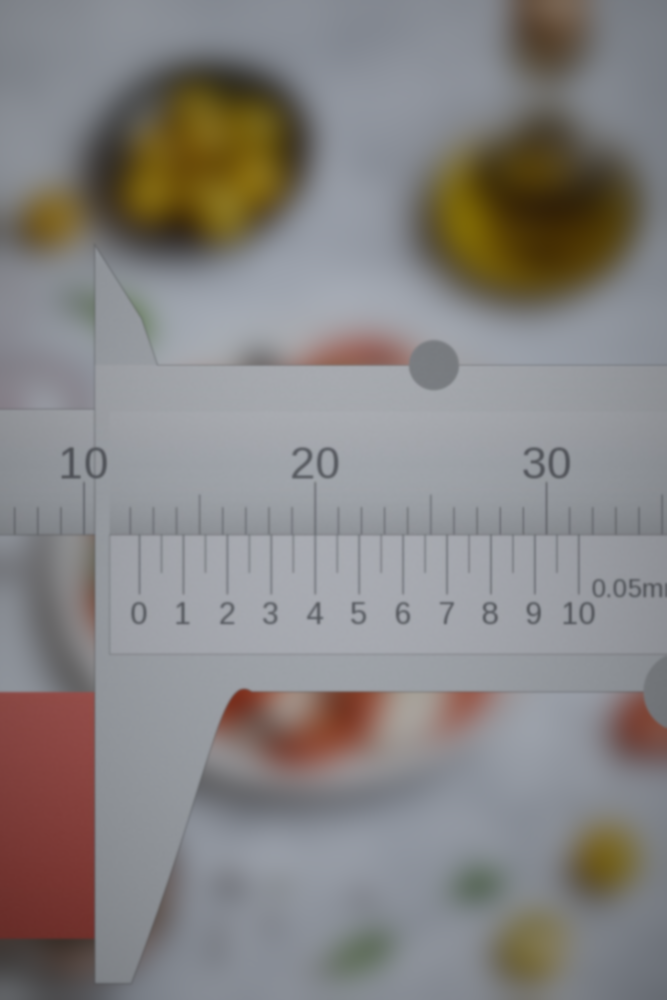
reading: mm 12.4
